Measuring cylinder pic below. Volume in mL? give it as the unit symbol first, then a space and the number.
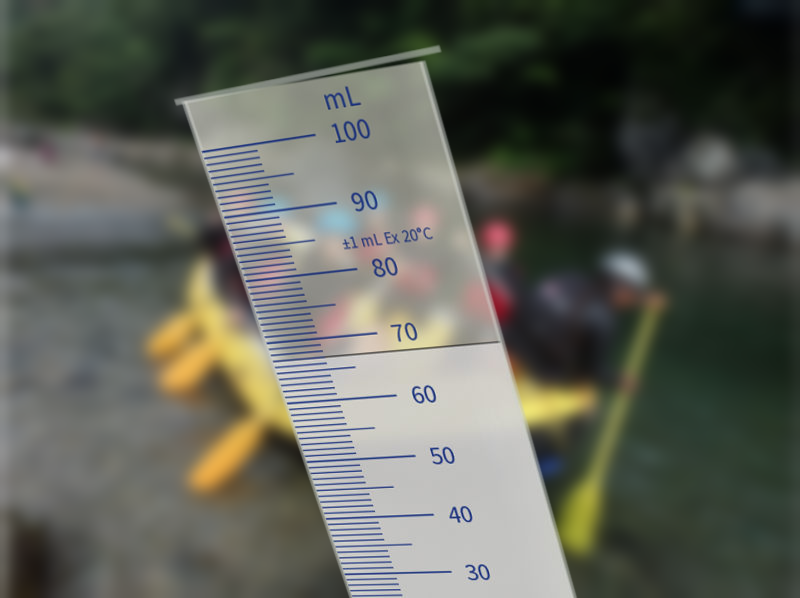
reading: mL 67
